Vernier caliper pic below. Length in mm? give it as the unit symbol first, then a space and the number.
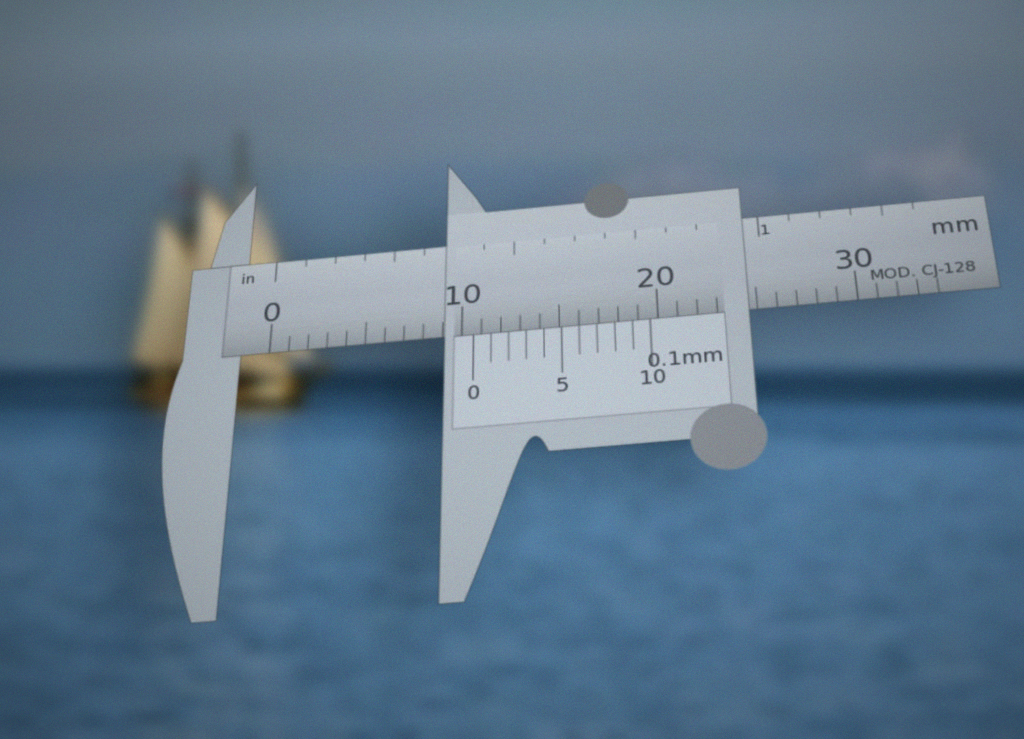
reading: mm 10.6
